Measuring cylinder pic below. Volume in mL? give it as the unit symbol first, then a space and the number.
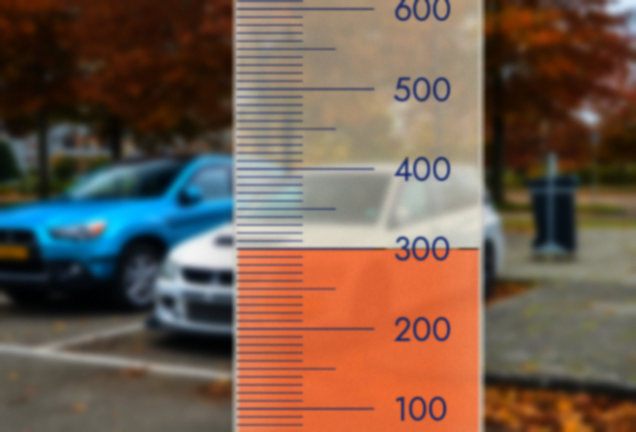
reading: mL 300
